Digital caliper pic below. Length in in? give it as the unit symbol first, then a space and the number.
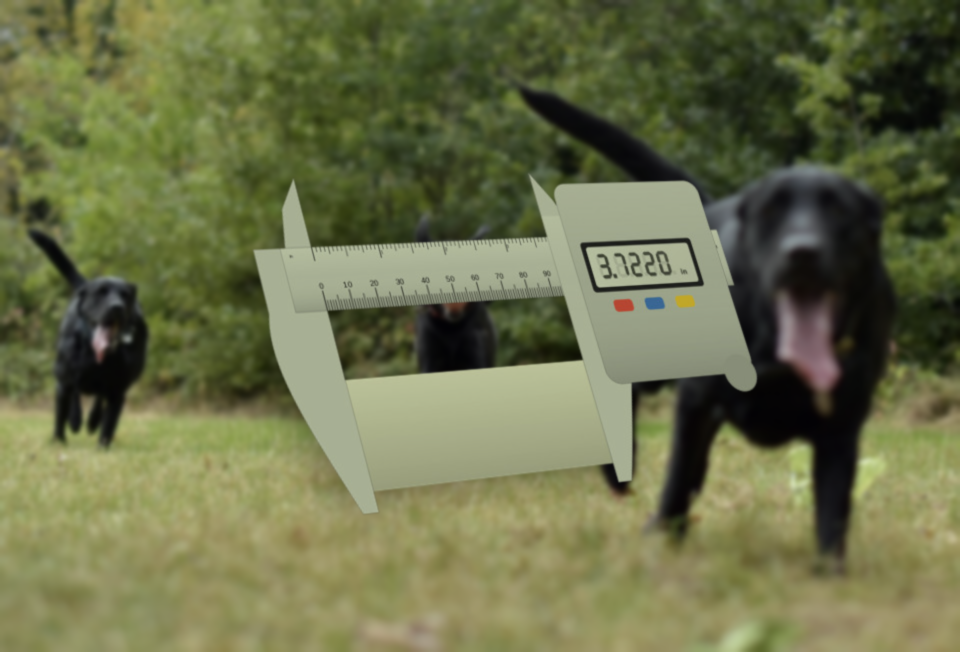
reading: in 3.7220
